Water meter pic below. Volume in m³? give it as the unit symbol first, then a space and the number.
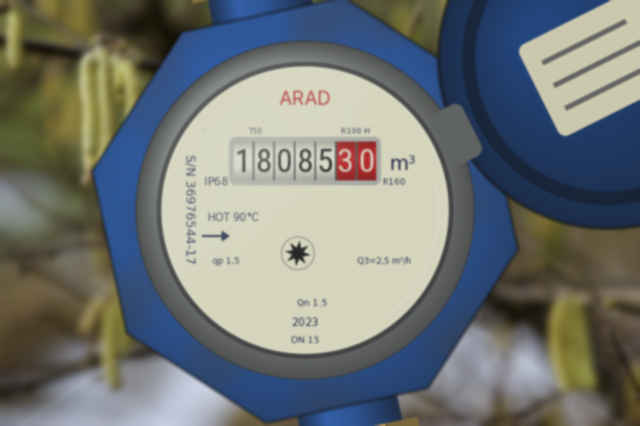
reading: m³ 18085.30
